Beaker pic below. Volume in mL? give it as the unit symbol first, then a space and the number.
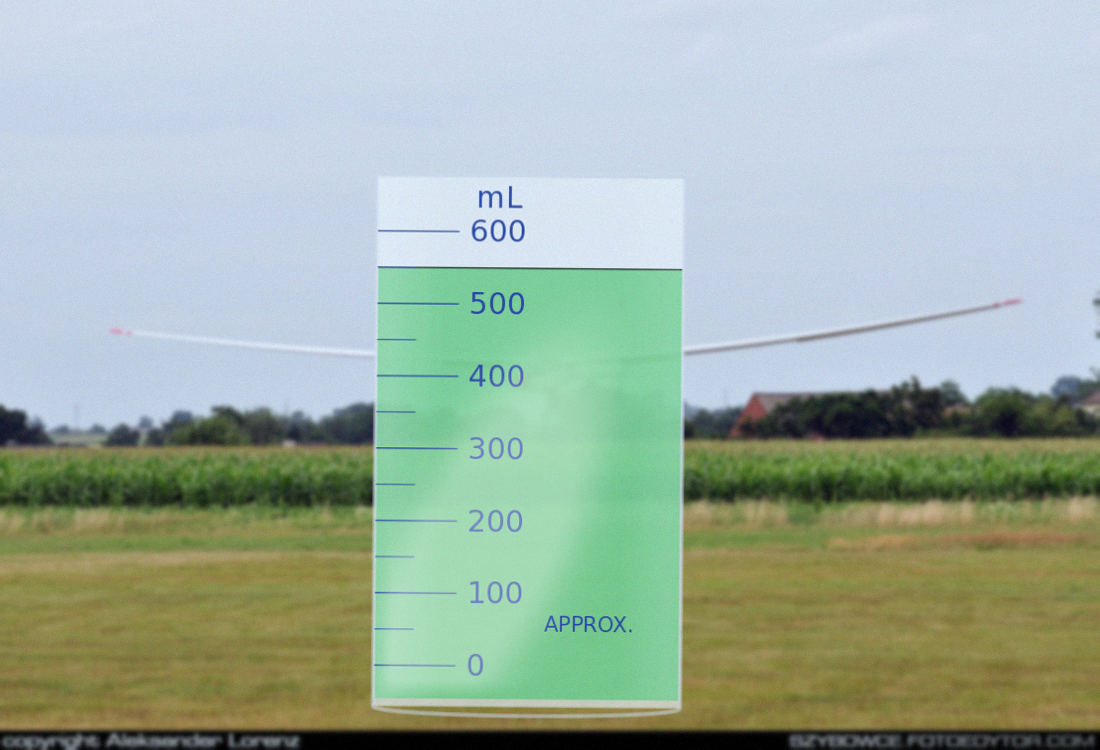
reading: mL 550
